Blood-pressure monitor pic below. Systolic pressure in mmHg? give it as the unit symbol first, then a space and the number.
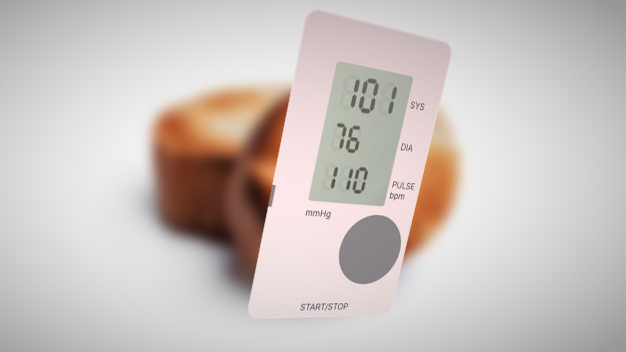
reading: mmHg 101
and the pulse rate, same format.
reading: bpm 110
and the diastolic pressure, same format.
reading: mmHg 76
